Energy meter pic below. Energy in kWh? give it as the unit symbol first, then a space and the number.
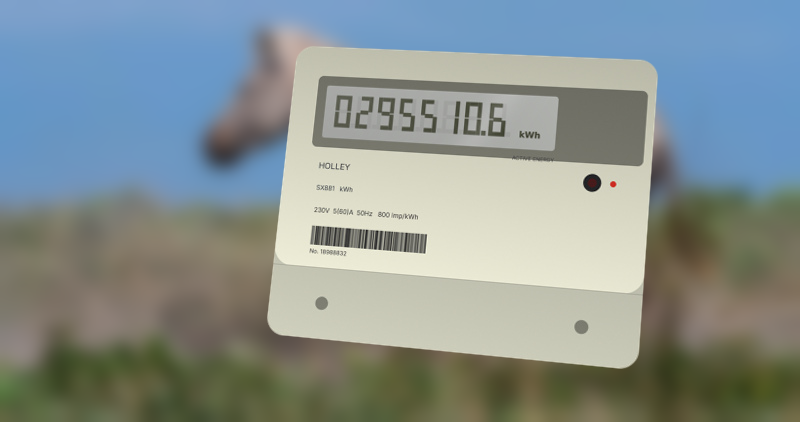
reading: kWh 295510.6
